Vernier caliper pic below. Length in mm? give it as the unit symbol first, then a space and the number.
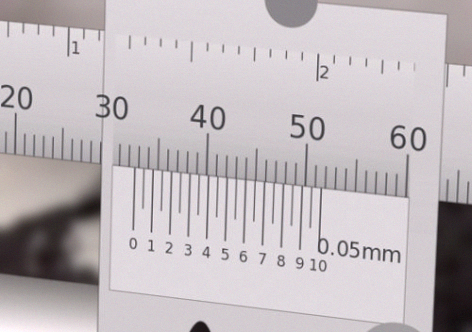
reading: mm 32.6
